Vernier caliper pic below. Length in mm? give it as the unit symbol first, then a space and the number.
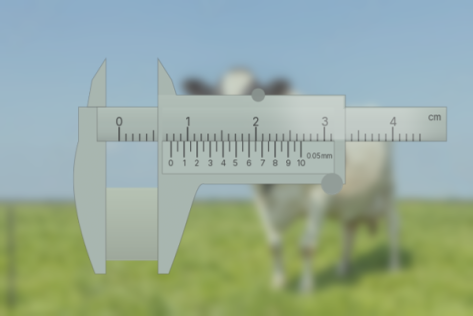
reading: mm 7.6
